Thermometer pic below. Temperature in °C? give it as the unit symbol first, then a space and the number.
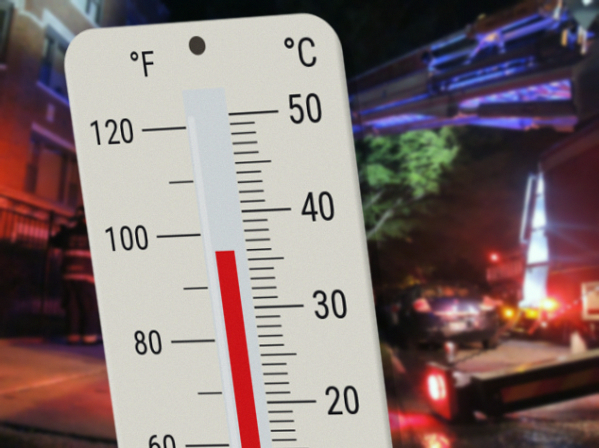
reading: °C 36
